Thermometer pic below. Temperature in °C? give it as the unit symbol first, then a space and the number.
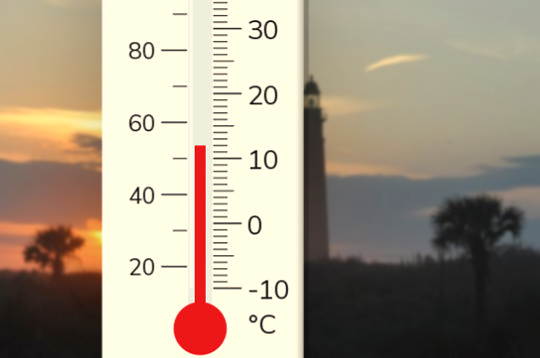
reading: °C 12
